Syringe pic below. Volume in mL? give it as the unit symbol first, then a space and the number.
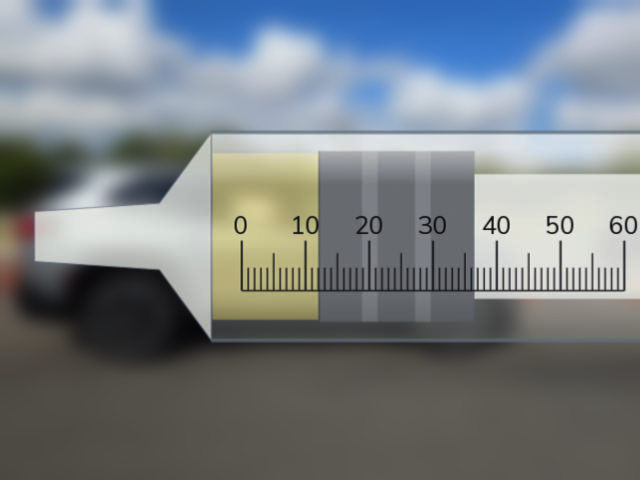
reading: mL 12
